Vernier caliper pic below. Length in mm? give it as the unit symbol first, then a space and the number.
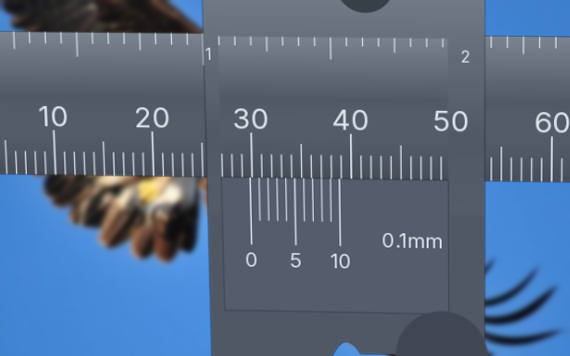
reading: mm 29.8
